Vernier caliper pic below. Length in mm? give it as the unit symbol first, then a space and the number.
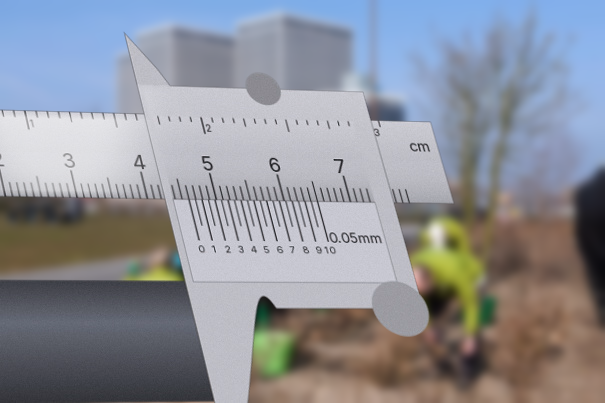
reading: mm 46.0
